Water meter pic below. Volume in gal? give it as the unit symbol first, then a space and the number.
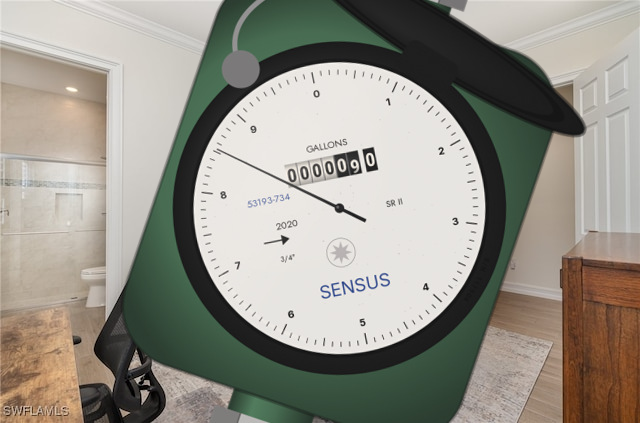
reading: gal 88.5
